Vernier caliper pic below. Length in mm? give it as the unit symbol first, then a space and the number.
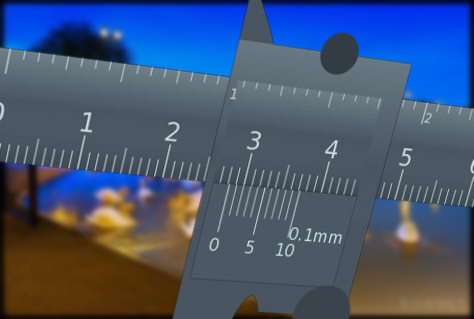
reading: mm 28.2
